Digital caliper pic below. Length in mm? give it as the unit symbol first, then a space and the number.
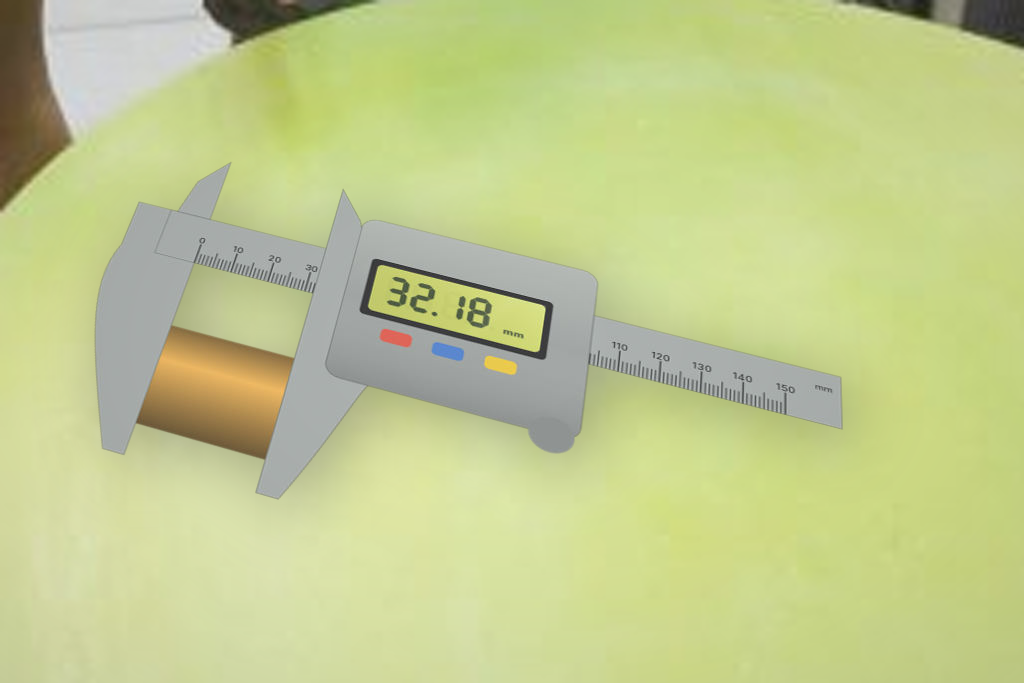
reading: mm 32.18
